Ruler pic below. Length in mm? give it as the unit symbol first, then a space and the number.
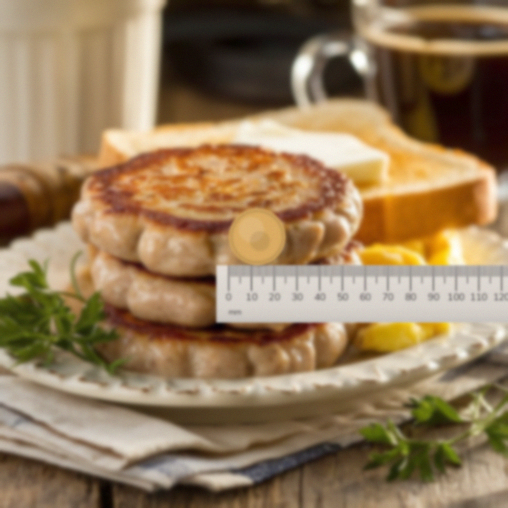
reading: mm 25
